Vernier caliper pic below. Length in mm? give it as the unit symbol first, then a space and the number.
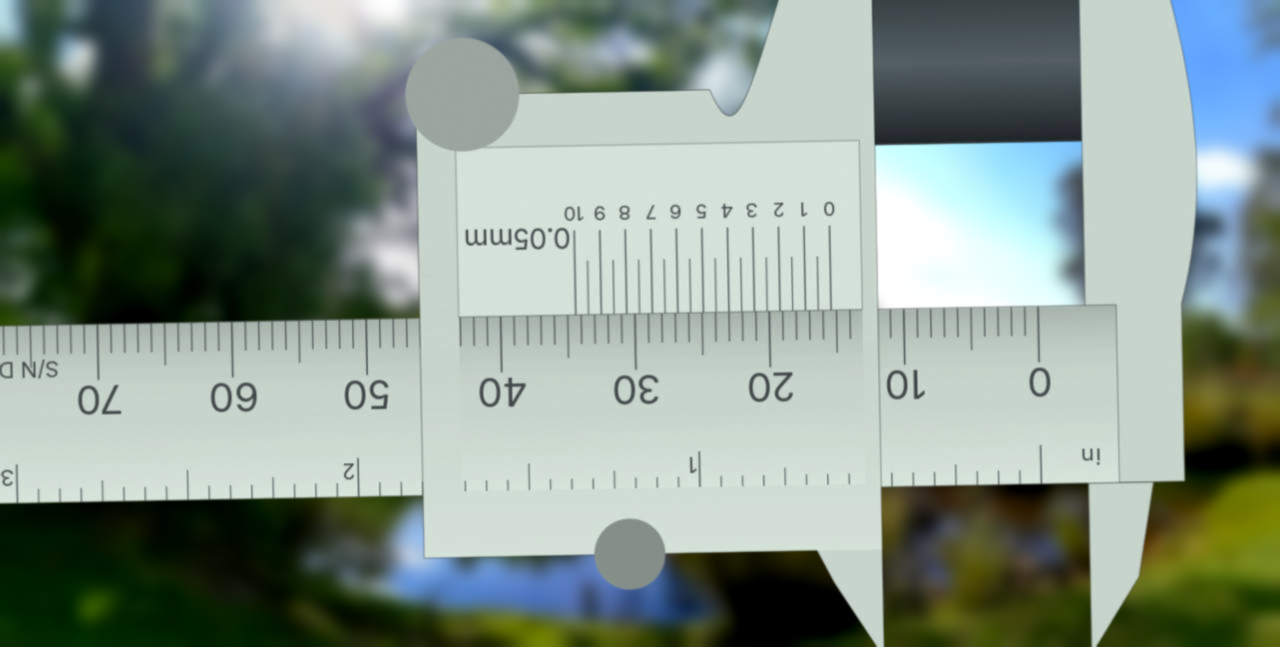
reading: mm 15.4
